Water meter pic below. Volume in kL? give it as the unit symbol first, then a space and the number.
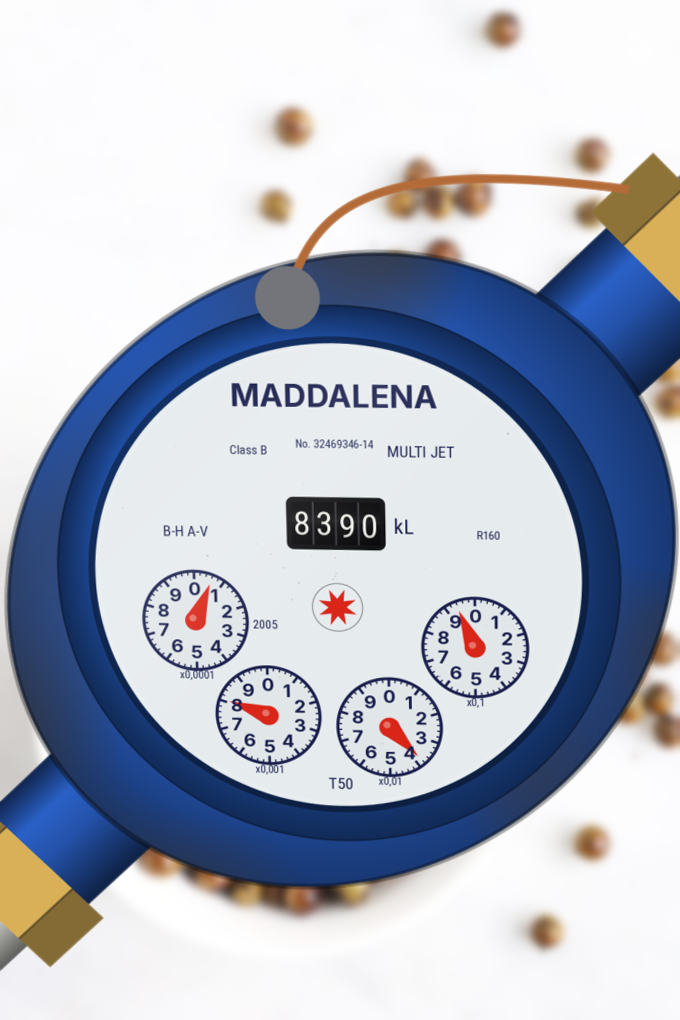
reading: kL 8389.9380
